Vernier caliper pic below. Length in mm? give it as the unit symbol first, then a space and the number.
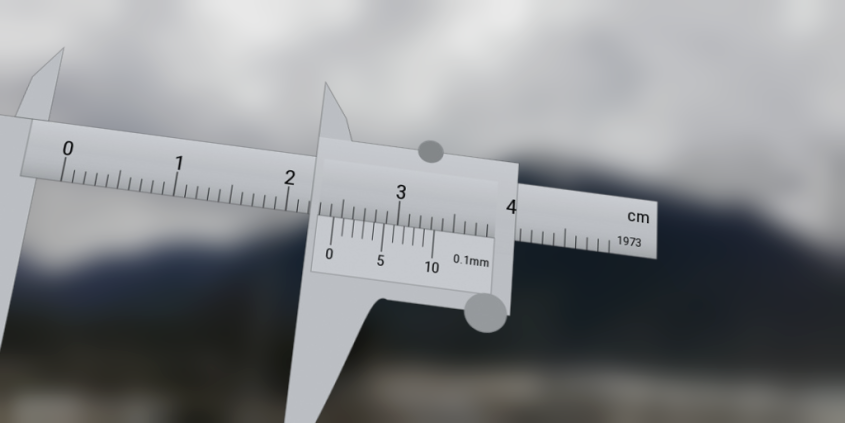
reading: mm 24.3
